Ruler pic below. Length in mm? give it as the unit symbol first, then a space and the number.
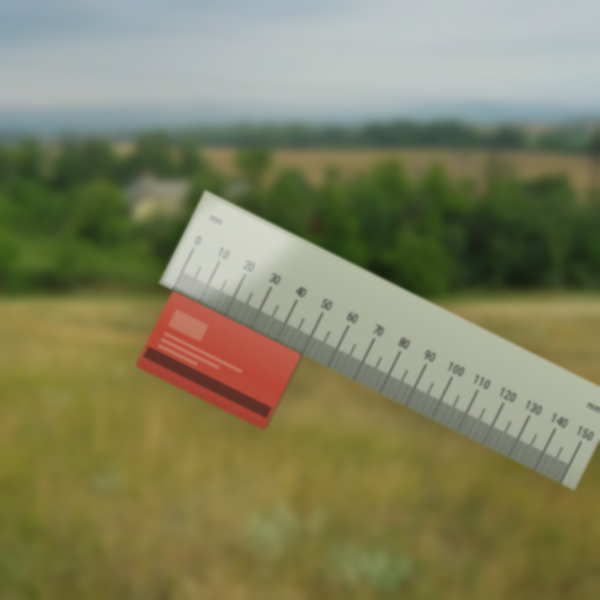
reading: mm 50
